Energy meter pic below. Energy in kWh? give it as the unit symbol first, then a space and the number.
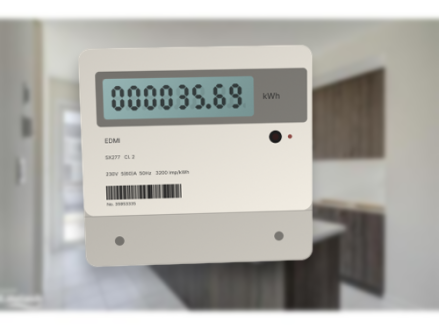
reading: kWh 35.69
